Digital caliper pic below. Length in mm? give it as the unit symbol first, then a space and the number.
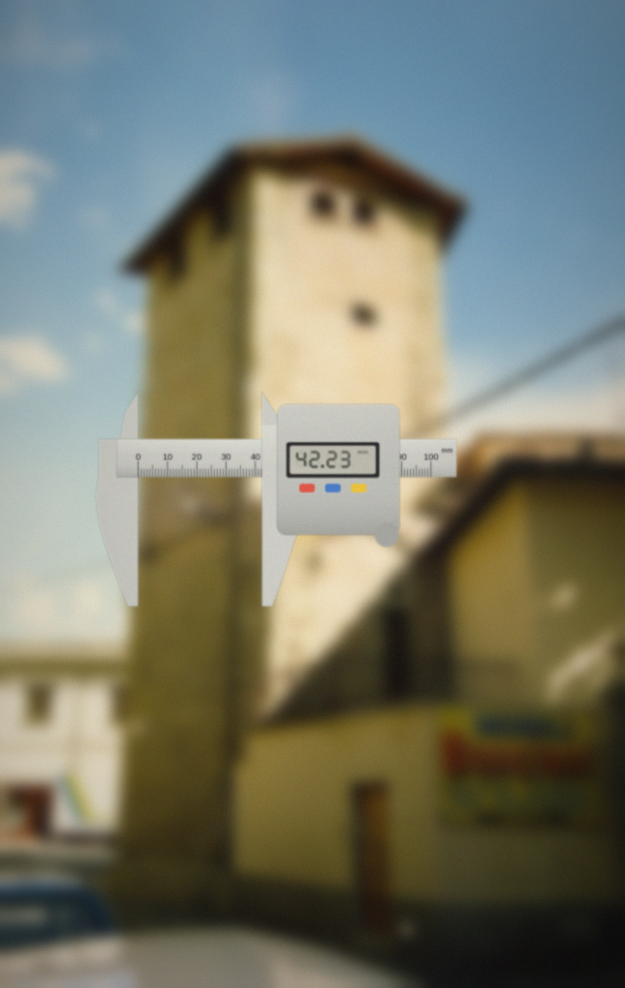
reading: mm 42.23
